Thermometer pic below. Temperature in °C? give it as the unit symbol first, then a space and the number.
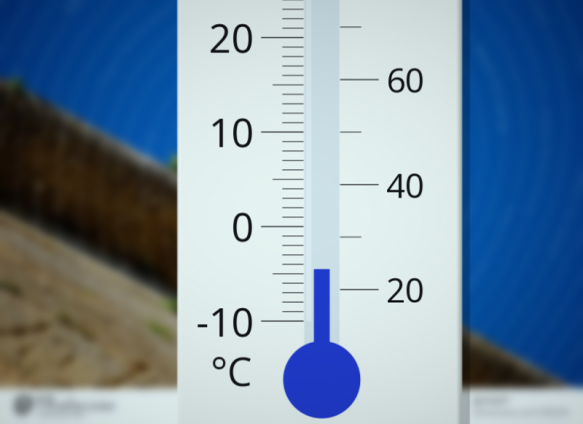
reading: °C -4.5
